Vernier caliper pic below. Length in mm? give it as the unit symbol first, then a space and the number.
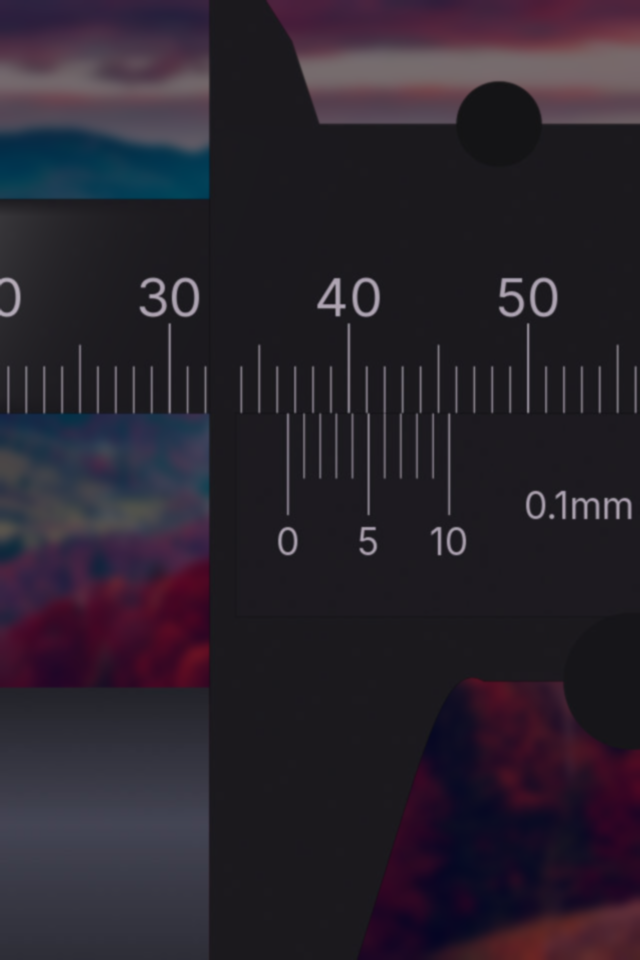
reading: mm 36.6
